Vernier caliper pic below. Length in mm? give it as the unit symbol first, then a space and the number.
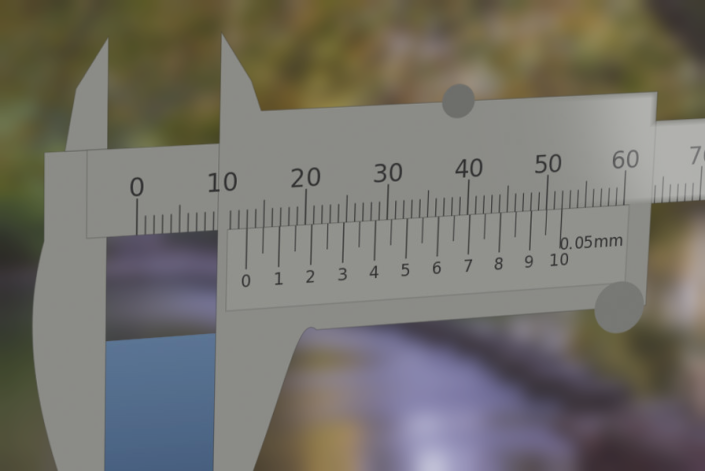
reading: mm 13.0
